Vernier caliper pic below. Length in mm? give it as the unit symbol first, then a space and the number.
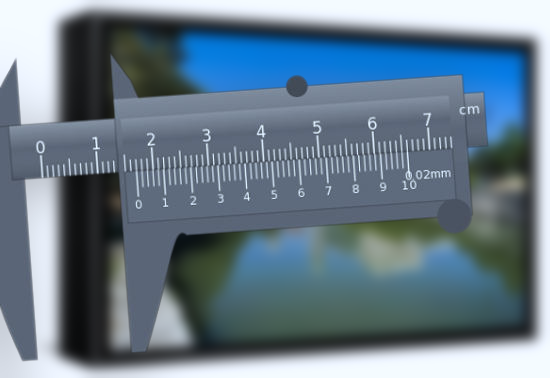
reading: mm 17.0
